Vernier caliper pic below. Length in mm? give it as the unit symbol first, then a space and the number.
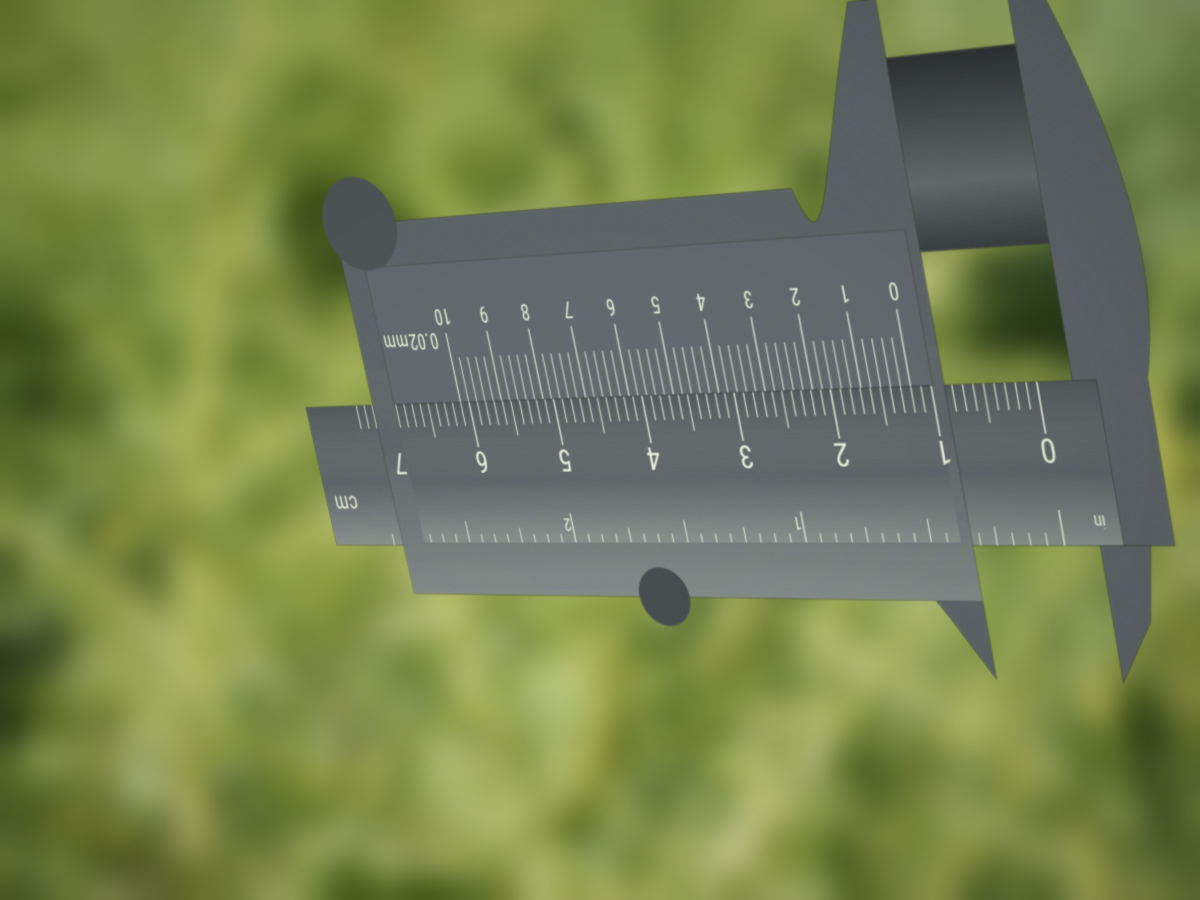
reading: mm 12.0
